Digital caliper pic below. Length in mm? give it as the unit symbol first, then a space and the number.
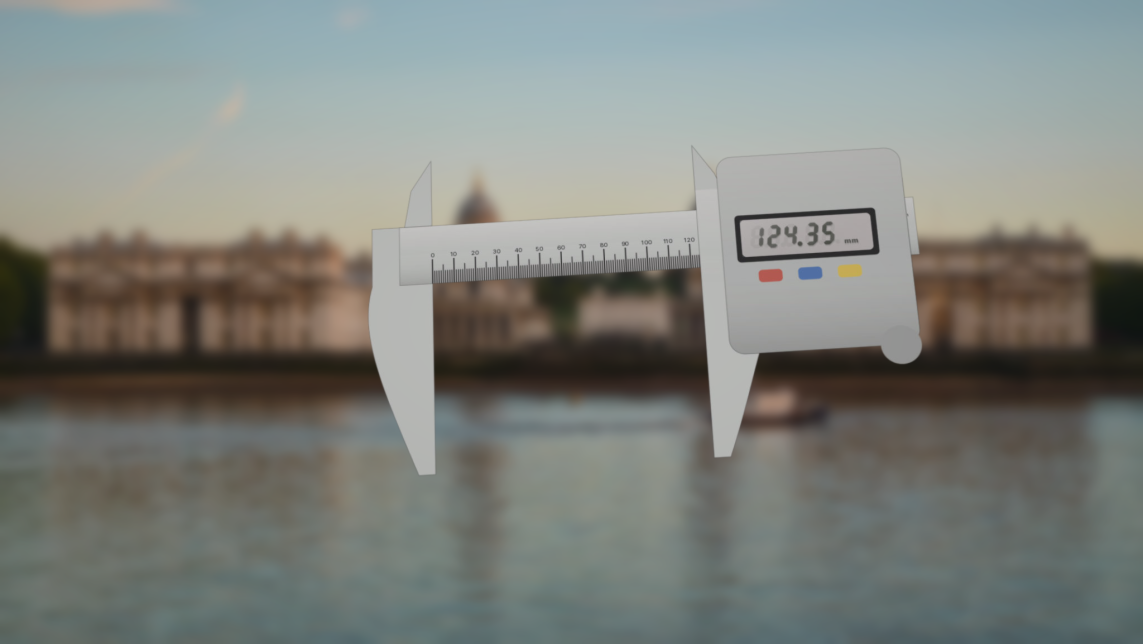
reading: mm 124.35
